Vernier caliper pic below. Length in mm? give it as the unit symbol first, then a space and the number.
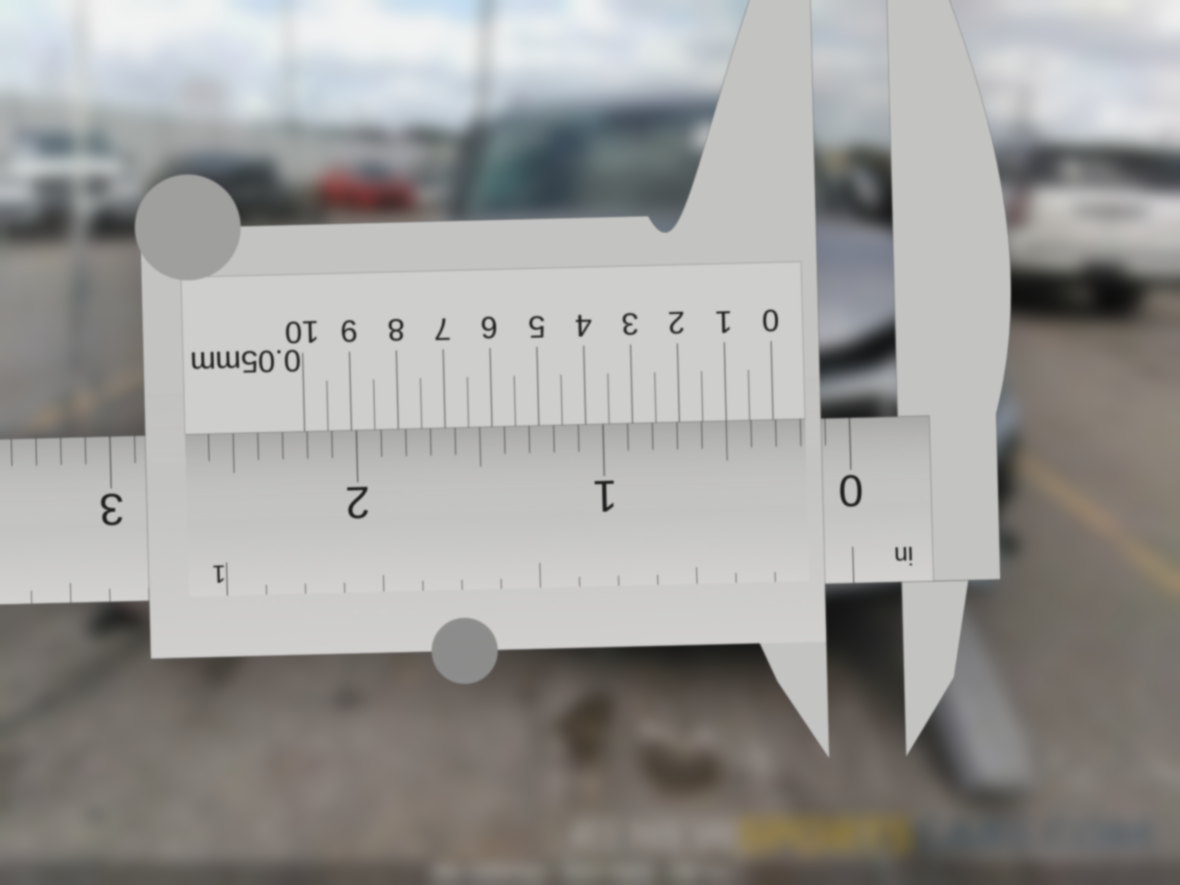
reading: mm 3.1
